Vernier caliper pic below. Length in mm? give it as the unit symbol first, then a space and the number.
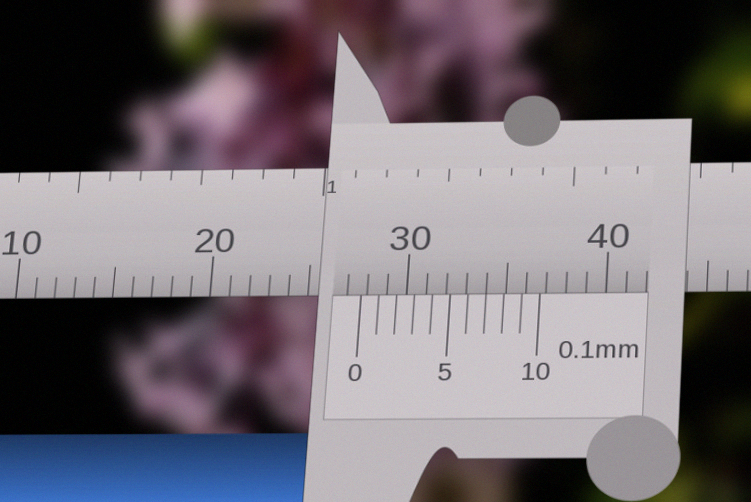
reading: mm 27.7
